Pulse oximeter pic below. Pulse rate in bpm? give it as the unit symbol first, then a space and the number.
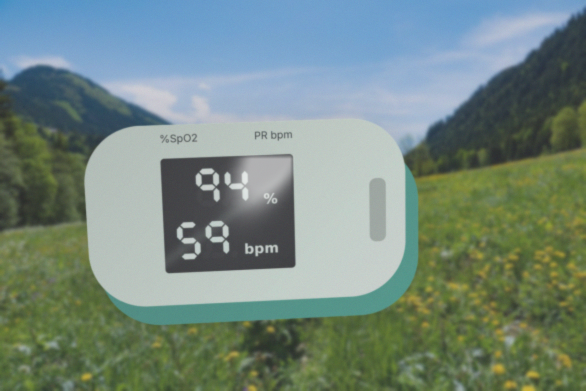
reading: bpm 59
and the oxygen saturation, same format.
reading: % 94
